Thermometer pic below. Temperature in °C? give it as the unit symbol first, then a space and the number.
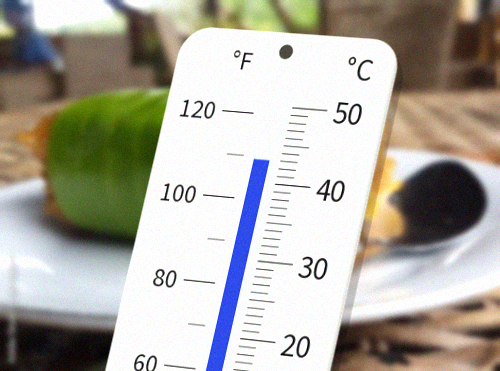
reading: °C 43
